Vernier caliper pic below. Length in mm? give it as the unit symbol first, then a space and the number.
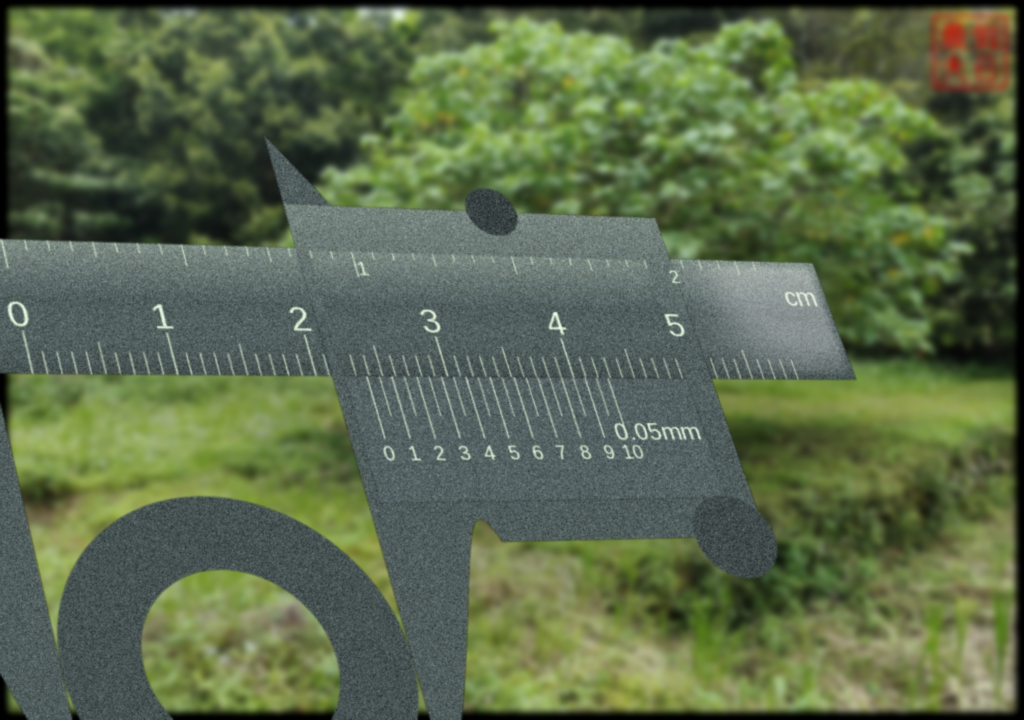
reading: mm 23.8
